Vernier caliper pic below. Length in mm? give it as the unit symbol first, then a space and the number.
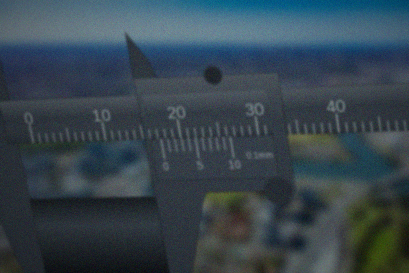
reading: mm 17.4
